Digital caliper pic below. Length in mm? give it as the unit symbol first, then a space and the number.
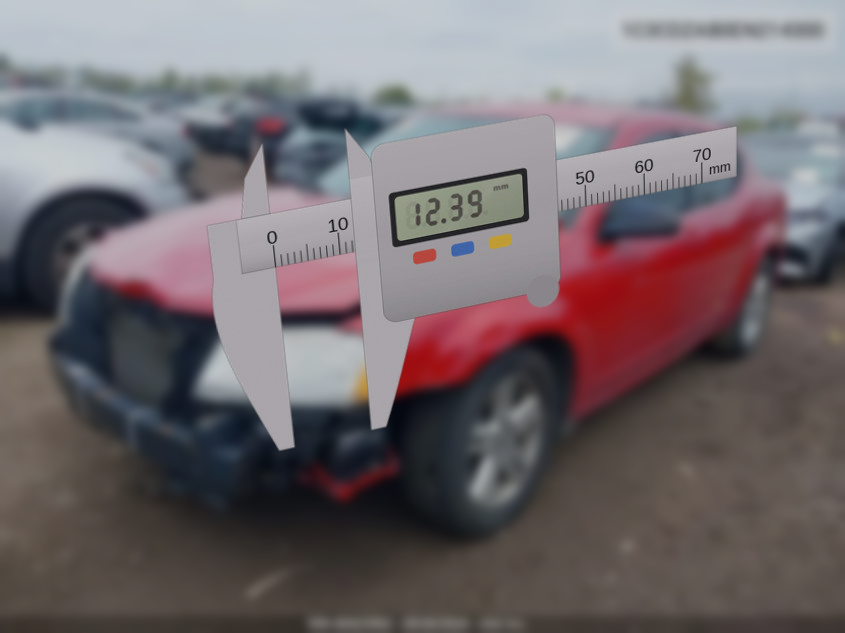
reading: mm 12.39
